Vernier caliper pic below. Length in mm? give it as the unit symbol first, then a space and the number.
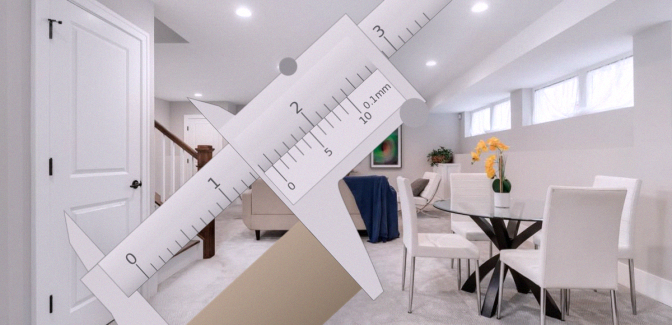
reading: mm 14.9
